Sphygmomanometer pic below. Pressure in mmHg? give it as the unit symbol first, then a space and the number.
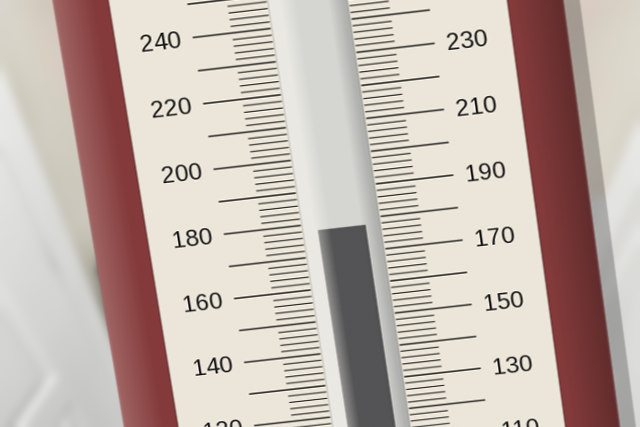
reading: mmHg 178
